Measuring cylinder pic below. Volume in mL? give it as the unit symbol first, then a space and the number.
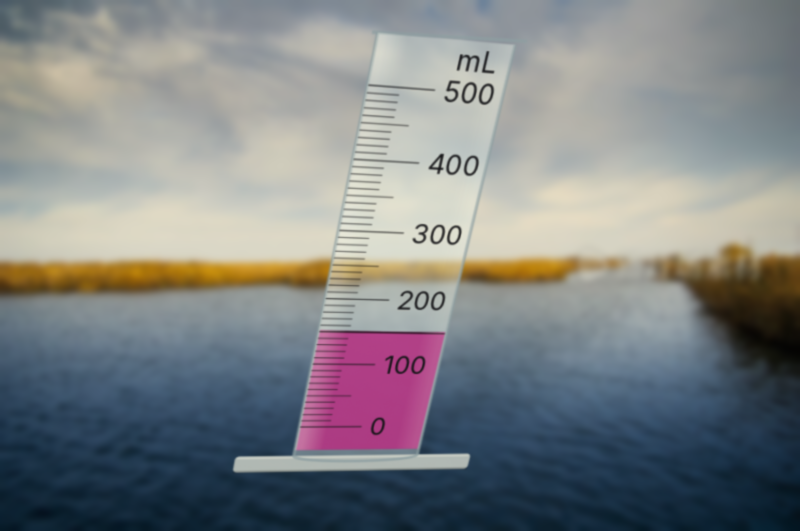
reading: mL 150
